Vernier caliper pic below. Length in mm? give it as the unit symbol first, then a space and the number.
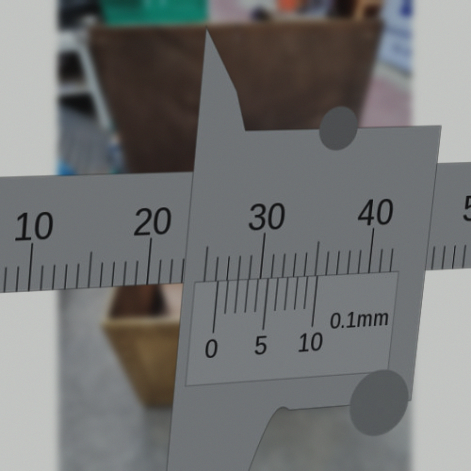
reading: mm 26.2
